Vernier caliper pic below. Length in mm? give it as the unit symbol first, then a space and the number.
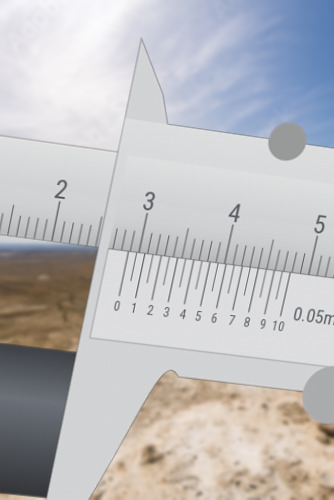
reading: mm 28.8
